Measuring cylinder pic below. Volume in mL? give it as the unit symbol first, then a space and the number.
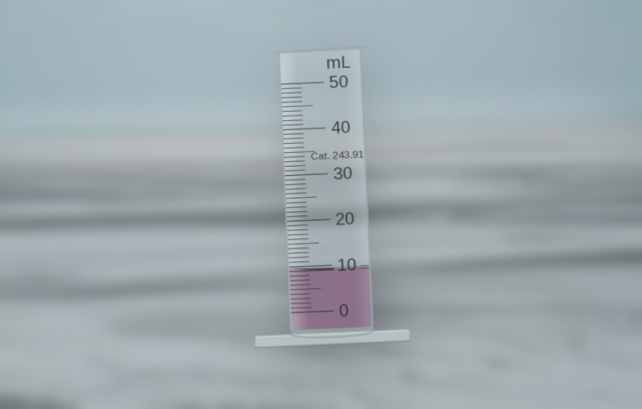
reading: mL 9
